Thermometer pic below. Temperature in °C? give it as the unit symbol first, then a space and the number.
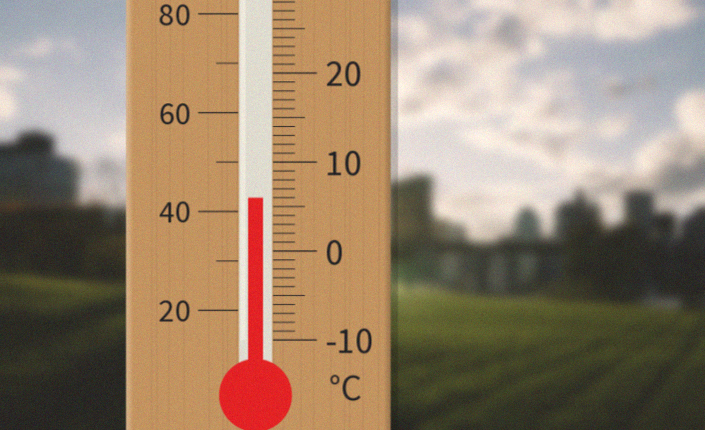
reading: °C 6
